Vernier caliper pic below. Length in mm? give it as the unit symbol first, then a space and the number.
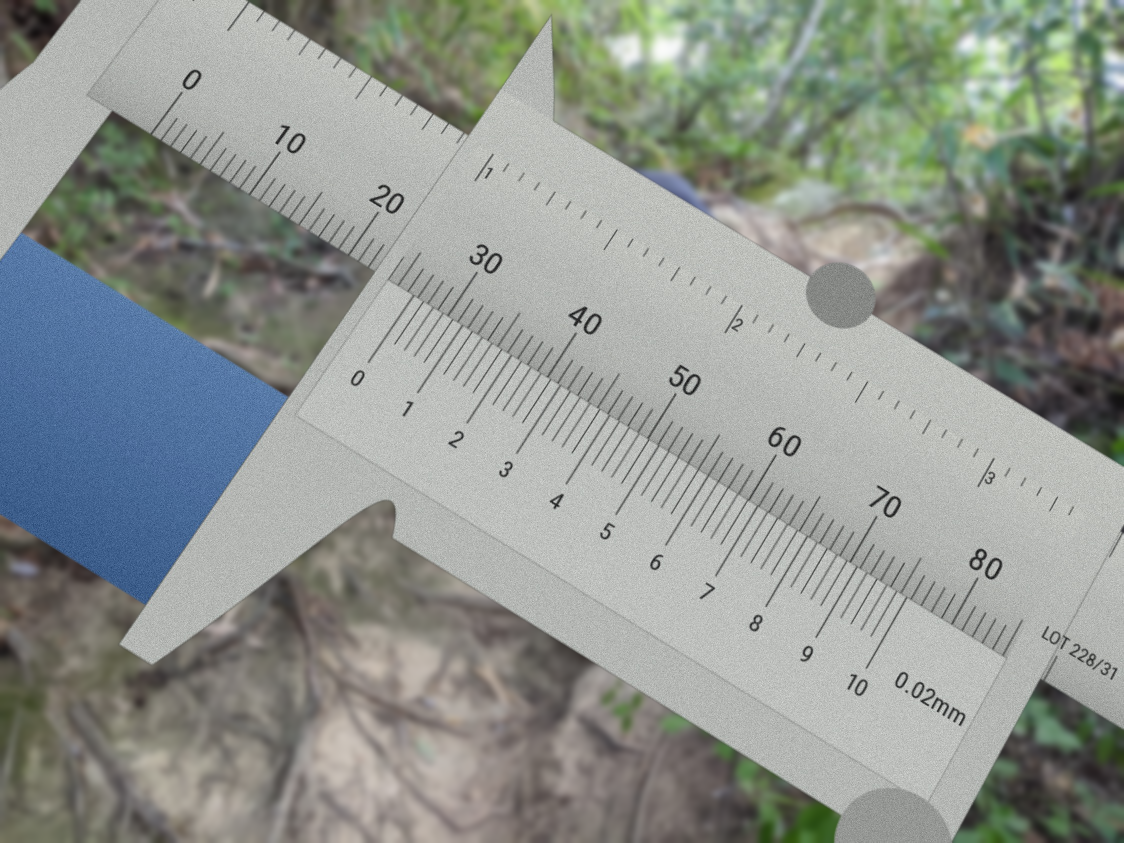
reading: mm 26.6
